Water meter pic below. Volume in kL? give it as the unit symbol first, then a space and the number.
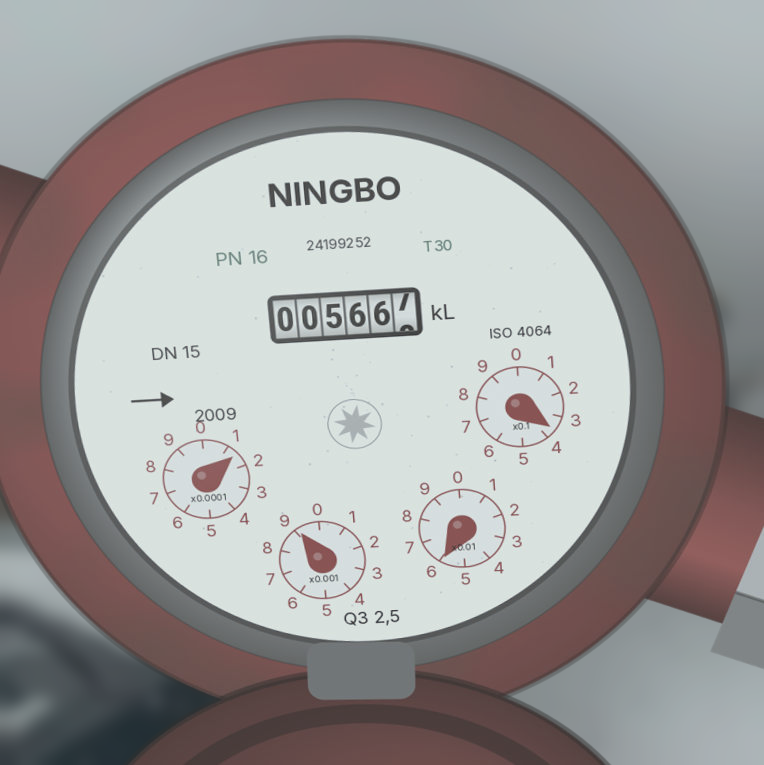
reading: kL 5667.3591
